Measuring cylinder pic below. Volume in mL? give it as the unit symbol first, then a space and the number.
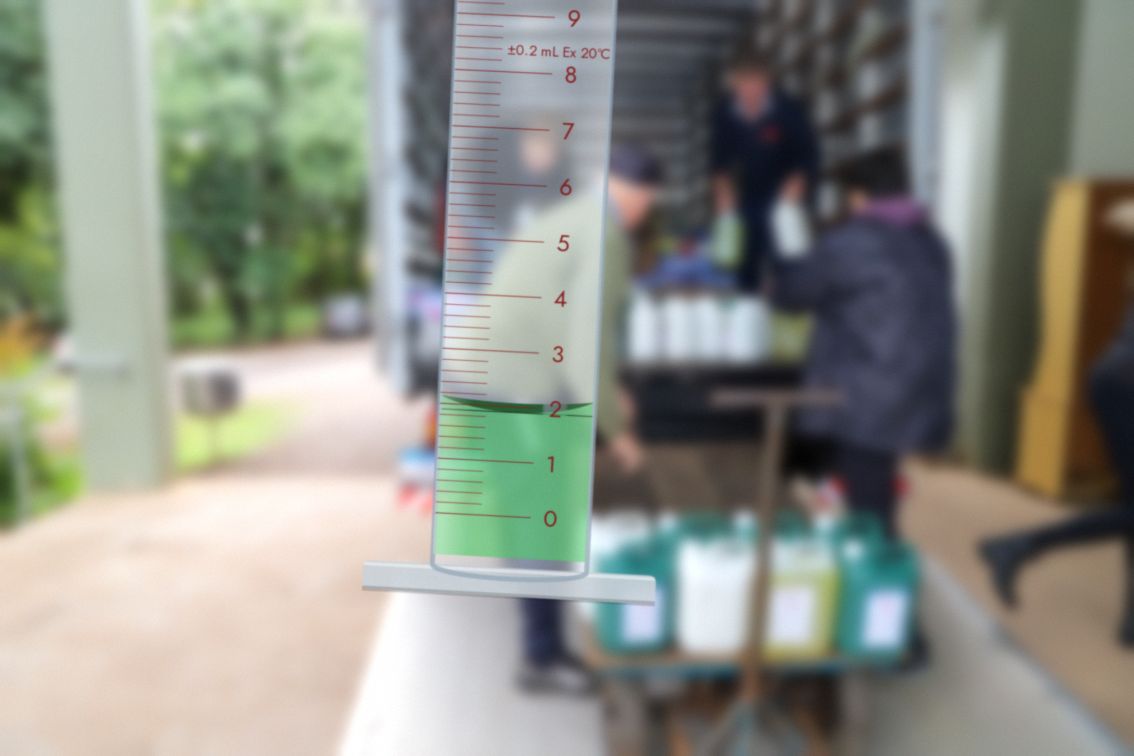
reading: mL 1.9
